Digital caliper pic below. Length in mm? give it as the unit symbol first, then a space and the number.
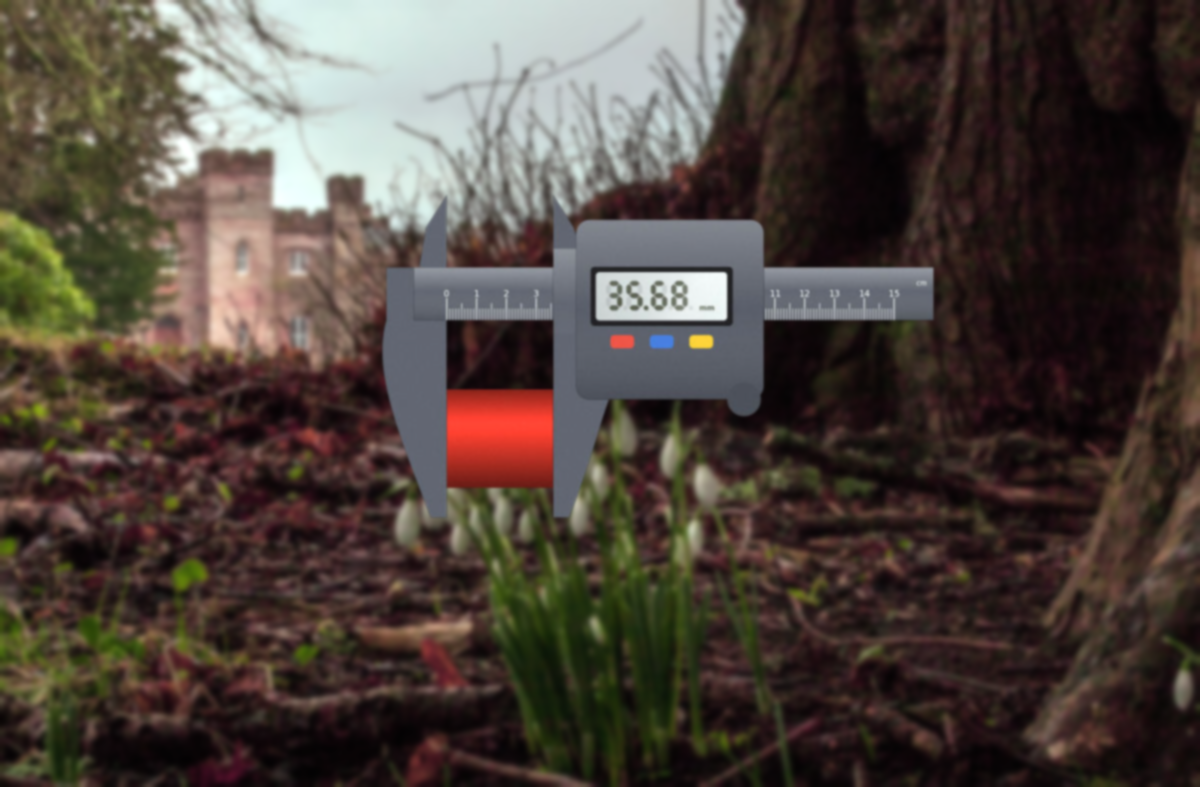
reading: mm 35.68
